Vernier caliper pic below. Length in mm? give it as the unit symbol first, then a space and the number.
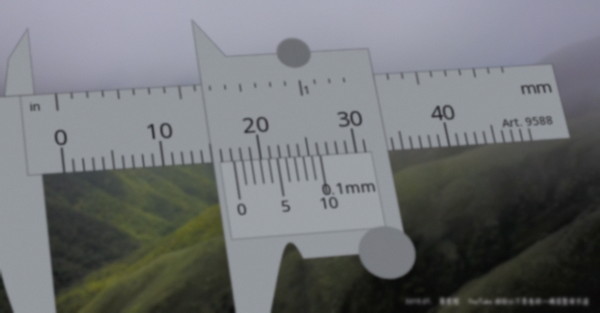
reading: mm 17.2
